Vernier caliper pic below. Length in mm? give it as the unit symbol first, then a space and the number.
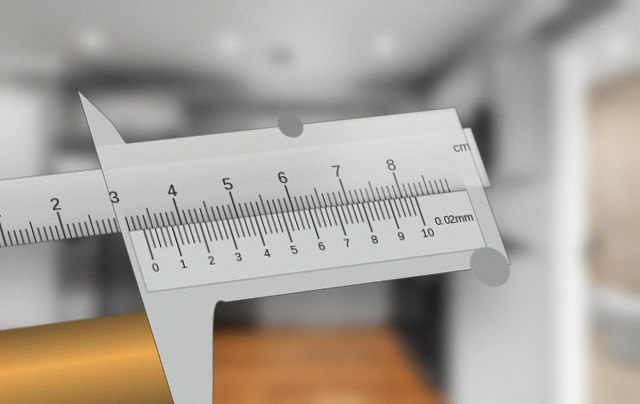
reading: mm 33.4
